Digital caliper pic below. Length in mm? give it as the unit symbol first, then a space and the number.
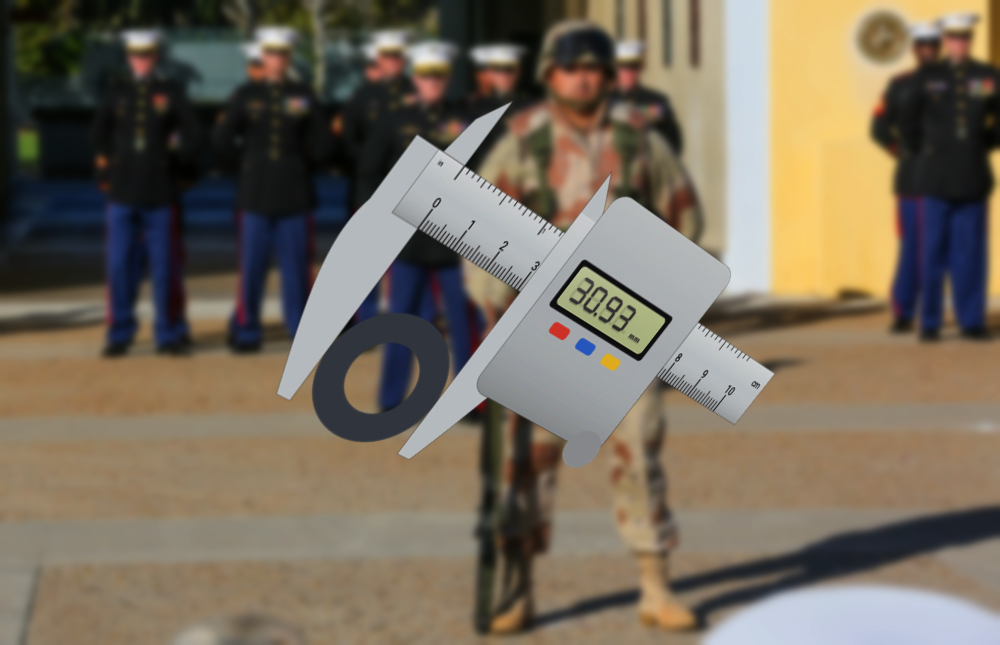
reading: mm 30.93
